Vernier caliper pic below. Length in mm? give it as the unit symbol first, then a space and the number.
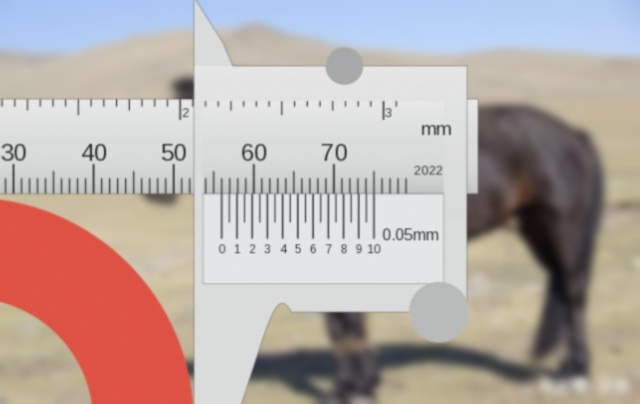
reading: mm 56.0
